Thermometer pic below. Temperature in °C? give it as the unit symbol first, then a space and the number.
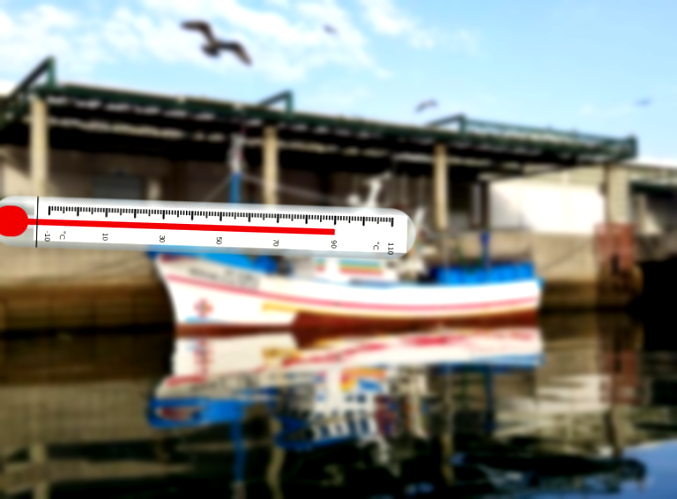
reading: °C 90
